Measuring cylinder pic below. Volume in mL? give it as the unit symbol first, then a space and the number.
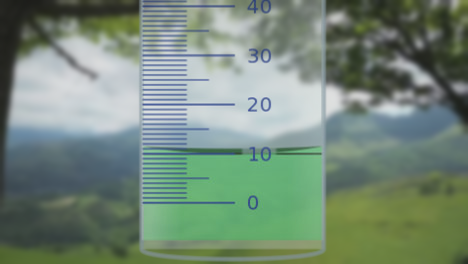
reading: mL 10
